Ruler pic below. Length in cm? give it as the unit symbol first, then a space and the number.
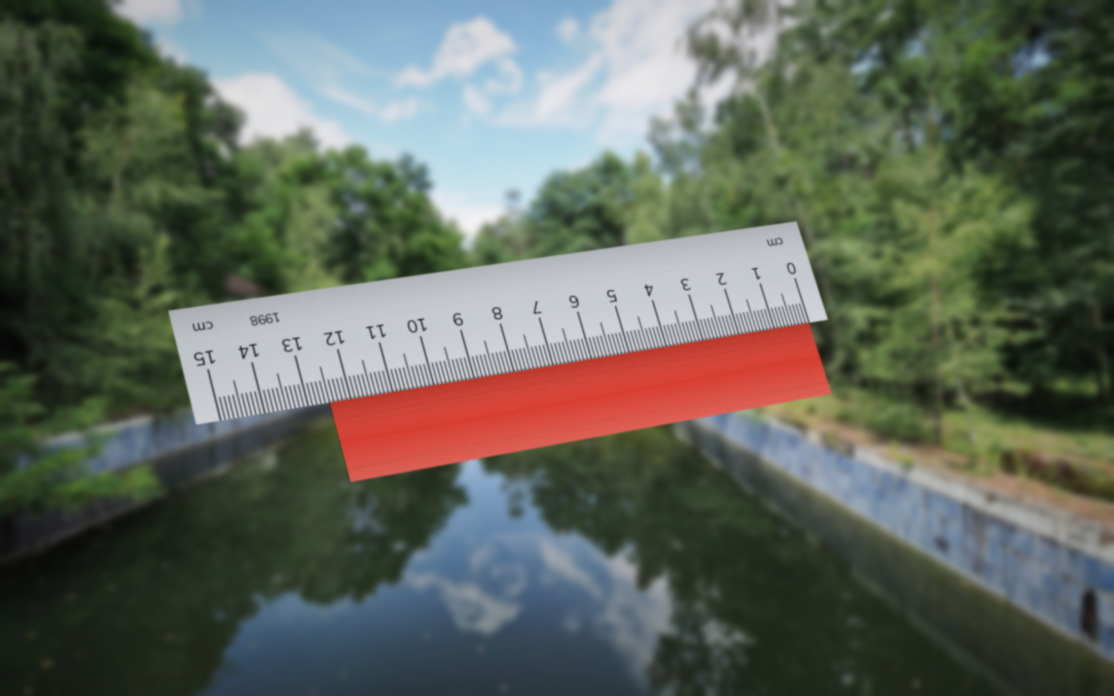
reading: cm 12.5
